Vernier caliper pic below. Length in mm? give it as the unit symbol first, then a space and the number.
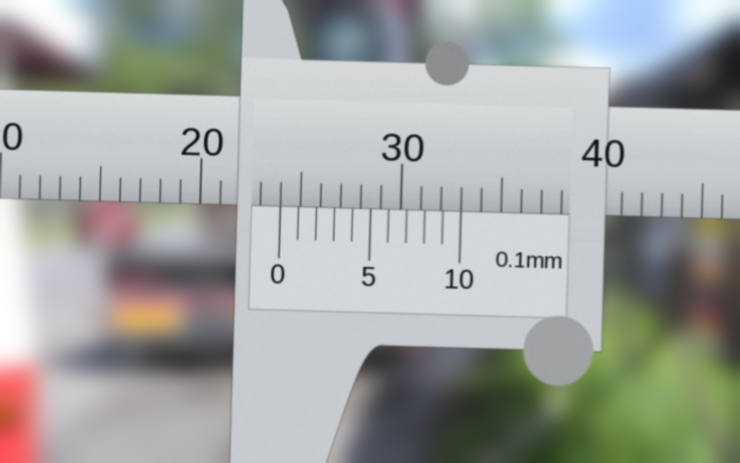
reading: mm 24.0
